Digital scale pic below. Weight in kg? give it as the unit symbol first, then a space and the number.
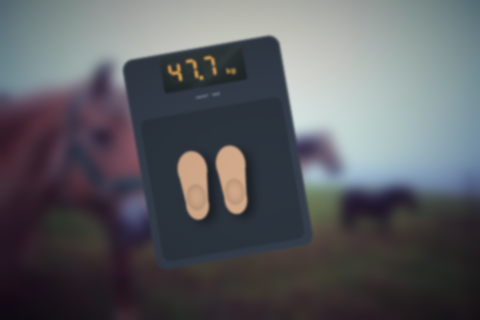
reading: kg 47.7
